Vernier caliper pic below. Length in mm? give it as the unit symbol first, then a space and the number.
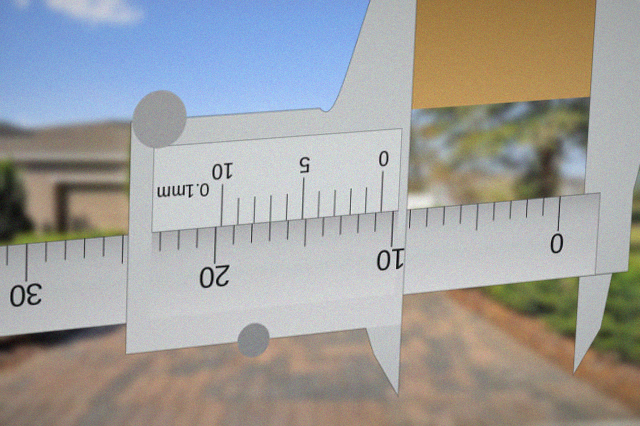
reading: mm 10.7
